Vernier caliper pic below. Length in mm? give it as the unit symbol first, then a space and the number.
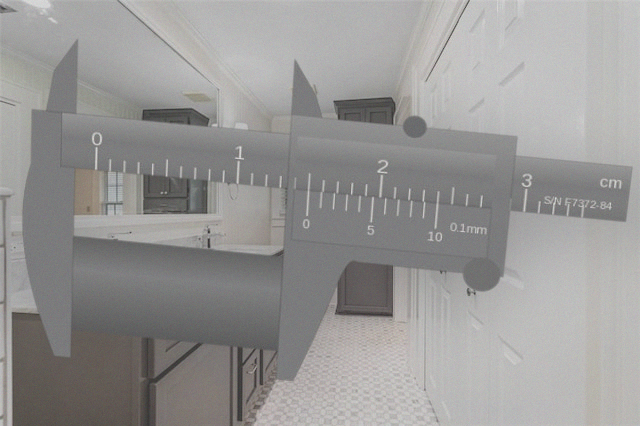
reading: mm 15.0
